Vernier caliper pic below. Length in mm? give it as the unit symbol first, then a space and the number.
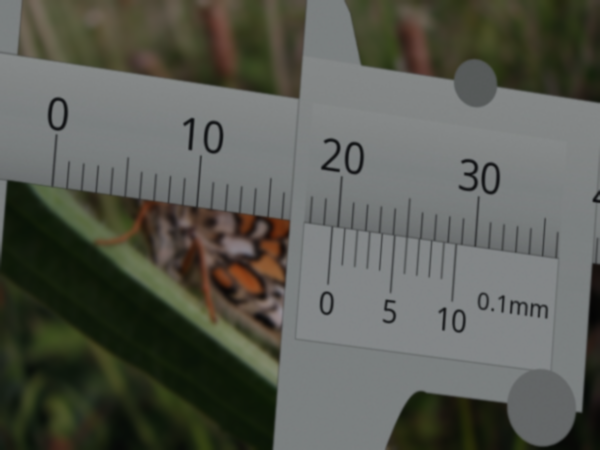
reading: mm 19.6
